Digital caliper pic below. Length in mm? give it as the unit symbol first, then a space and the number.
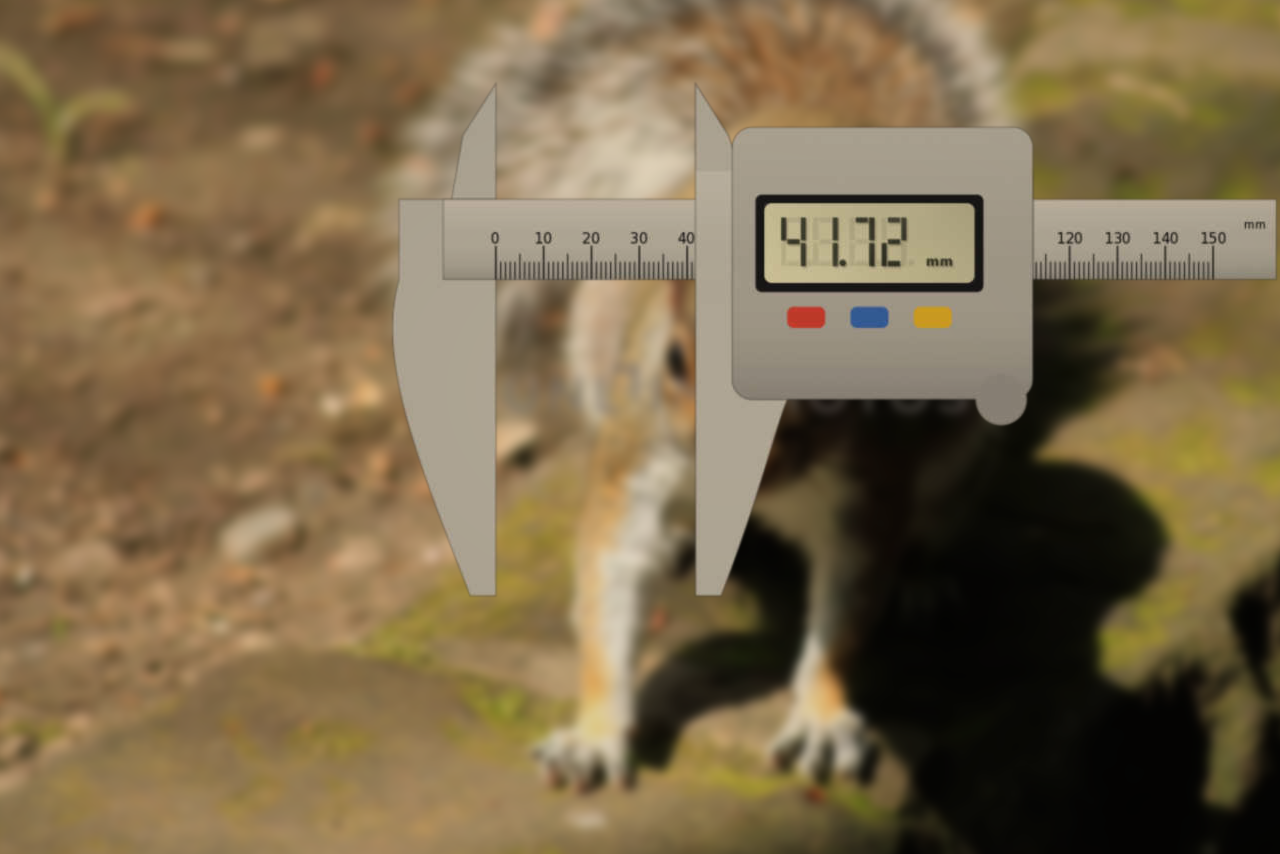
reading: mm 41.72
